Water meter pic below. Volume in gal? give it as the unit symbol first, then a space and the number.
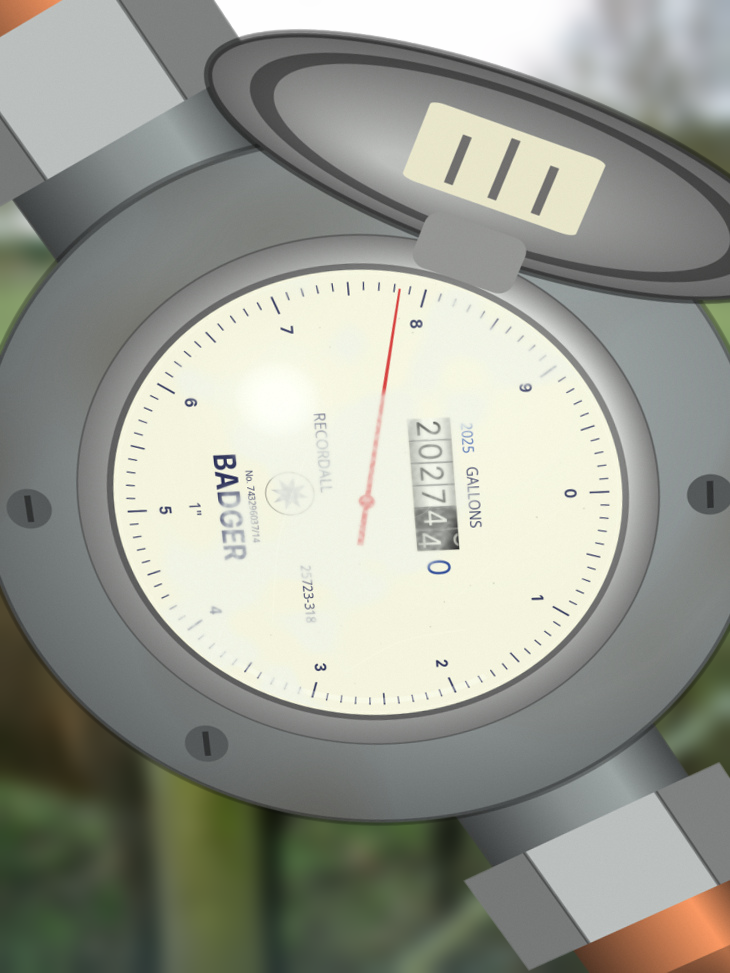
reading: gal 2027437.8
